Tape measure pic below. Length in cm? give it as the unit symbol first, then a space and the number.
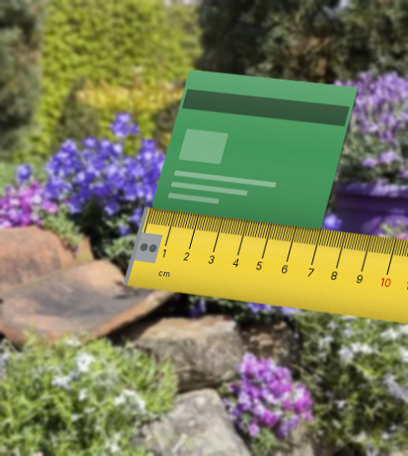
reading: cm 7
